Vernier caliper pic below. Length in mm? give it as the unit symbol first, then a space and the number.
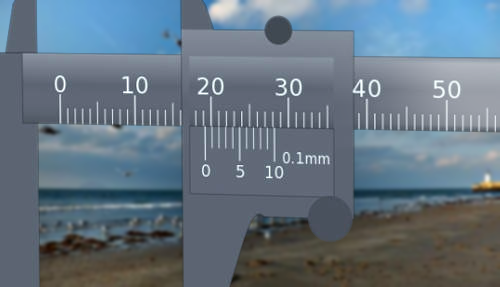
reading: mm 19.2
